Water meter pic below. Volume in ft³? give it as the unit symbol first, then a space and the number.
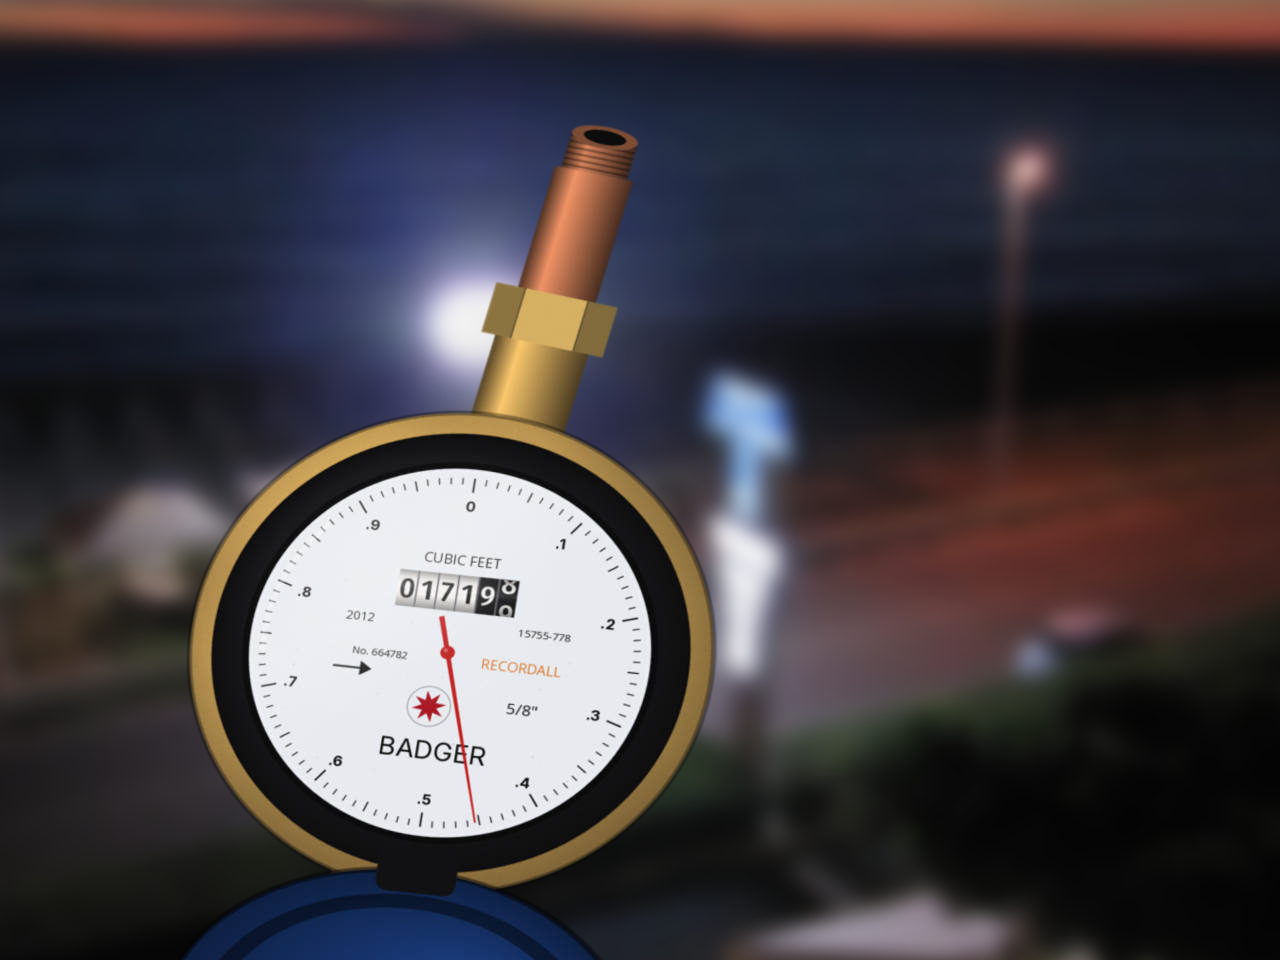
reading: ft³ 17198.45
